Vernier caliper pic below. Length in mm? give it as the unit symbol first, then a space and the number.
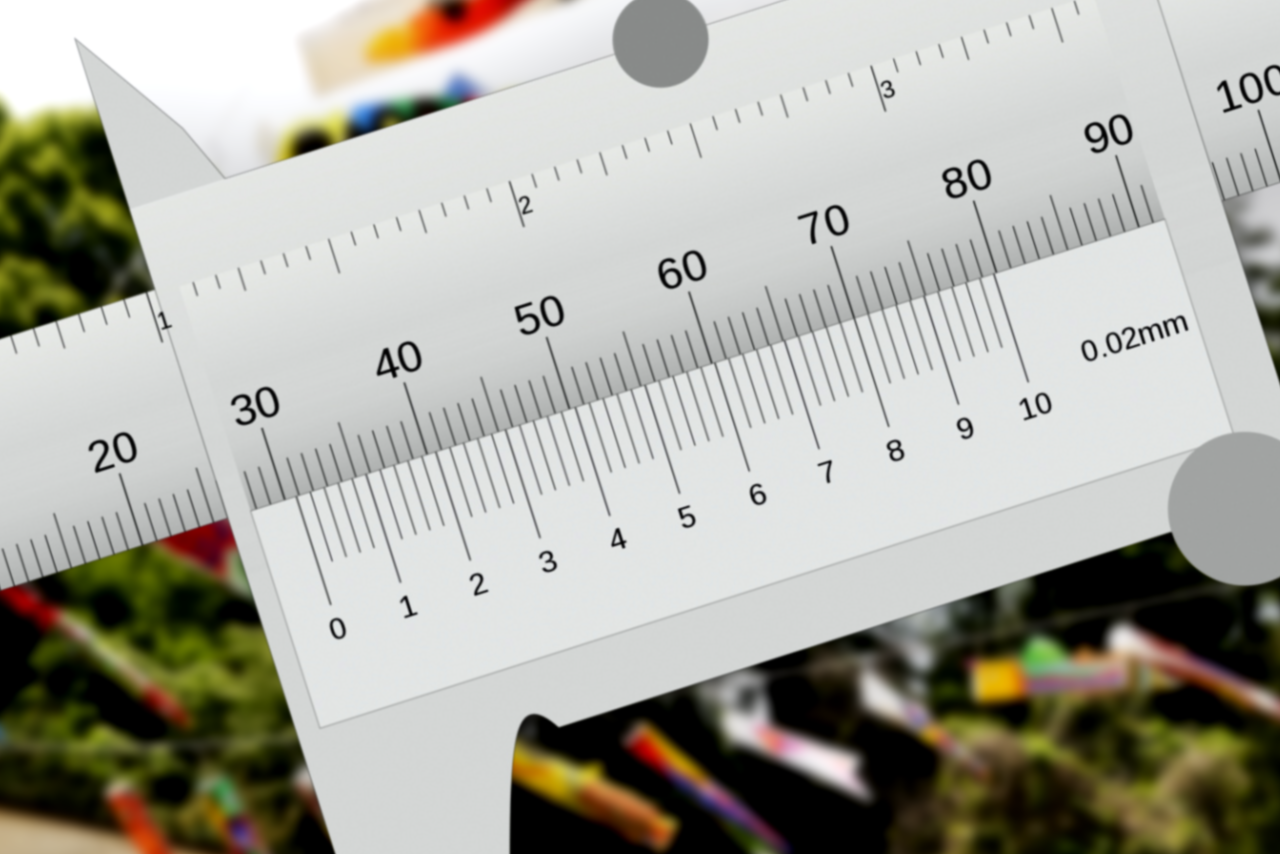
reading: mm 30.8
